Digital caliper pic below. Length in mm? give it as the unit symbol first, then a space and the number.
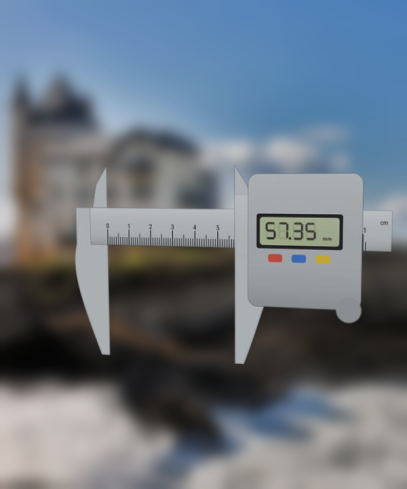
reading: mm 57.35
